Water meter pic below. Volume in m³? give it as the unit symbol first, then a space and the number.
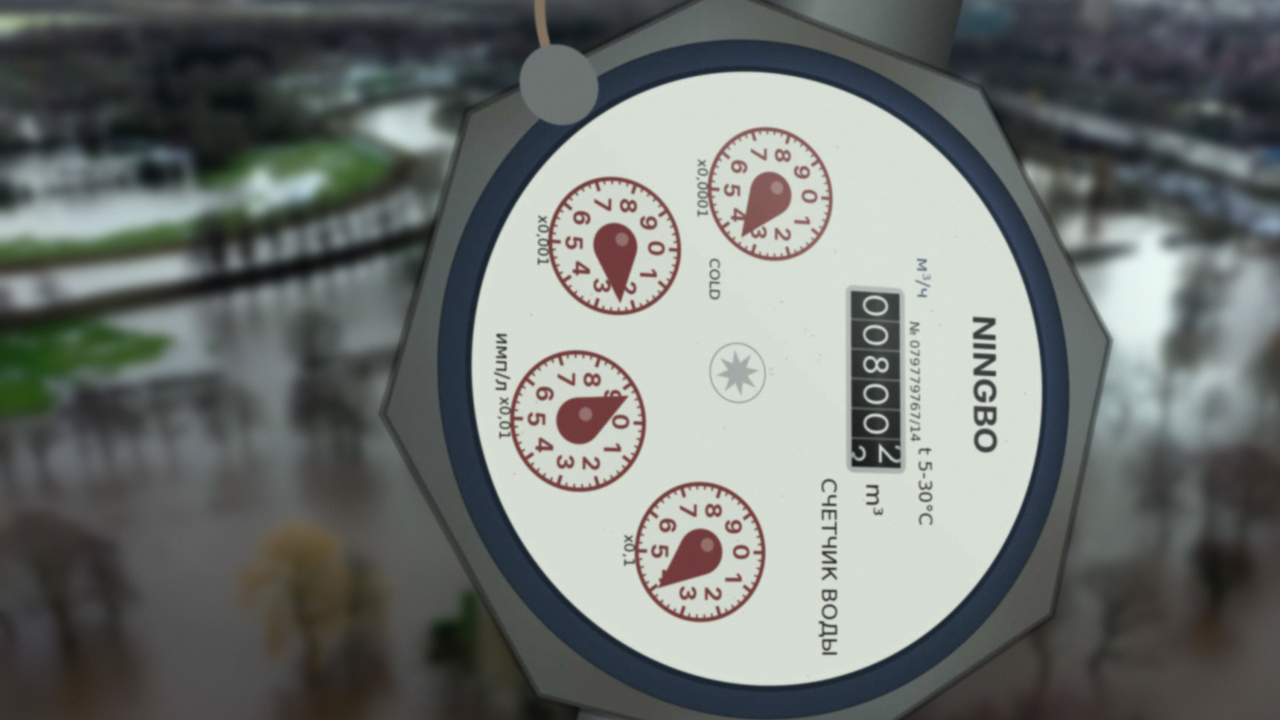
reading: m³ 8002.3923
